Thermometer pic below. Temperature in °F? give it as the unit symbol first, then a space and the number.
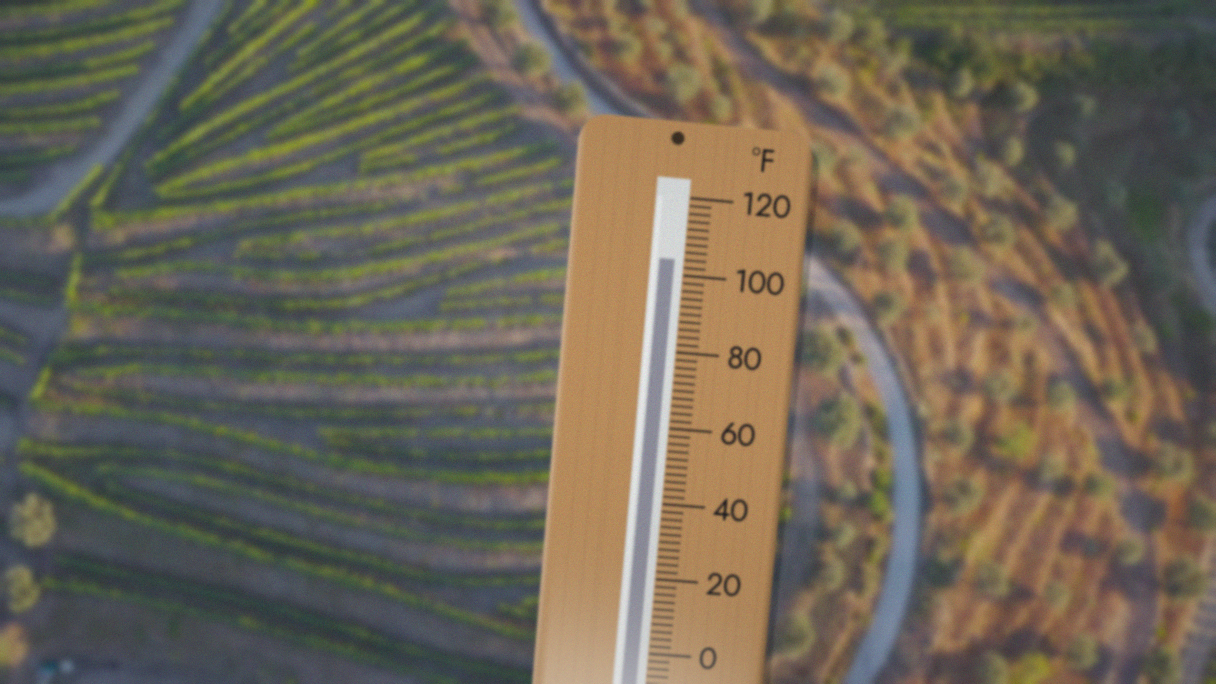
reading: °F 104
